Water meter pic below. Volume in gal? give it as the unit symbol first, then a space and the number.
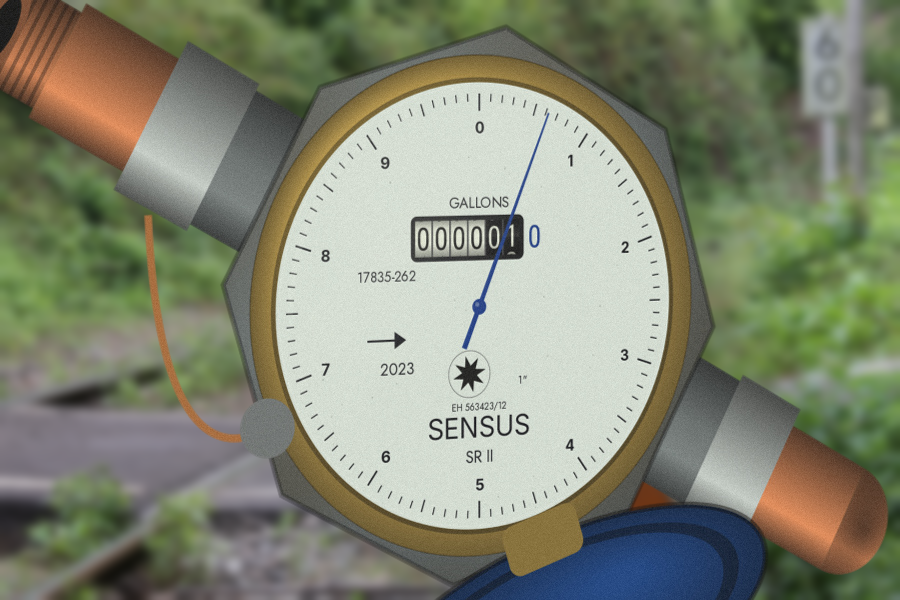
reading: gal 10.6
